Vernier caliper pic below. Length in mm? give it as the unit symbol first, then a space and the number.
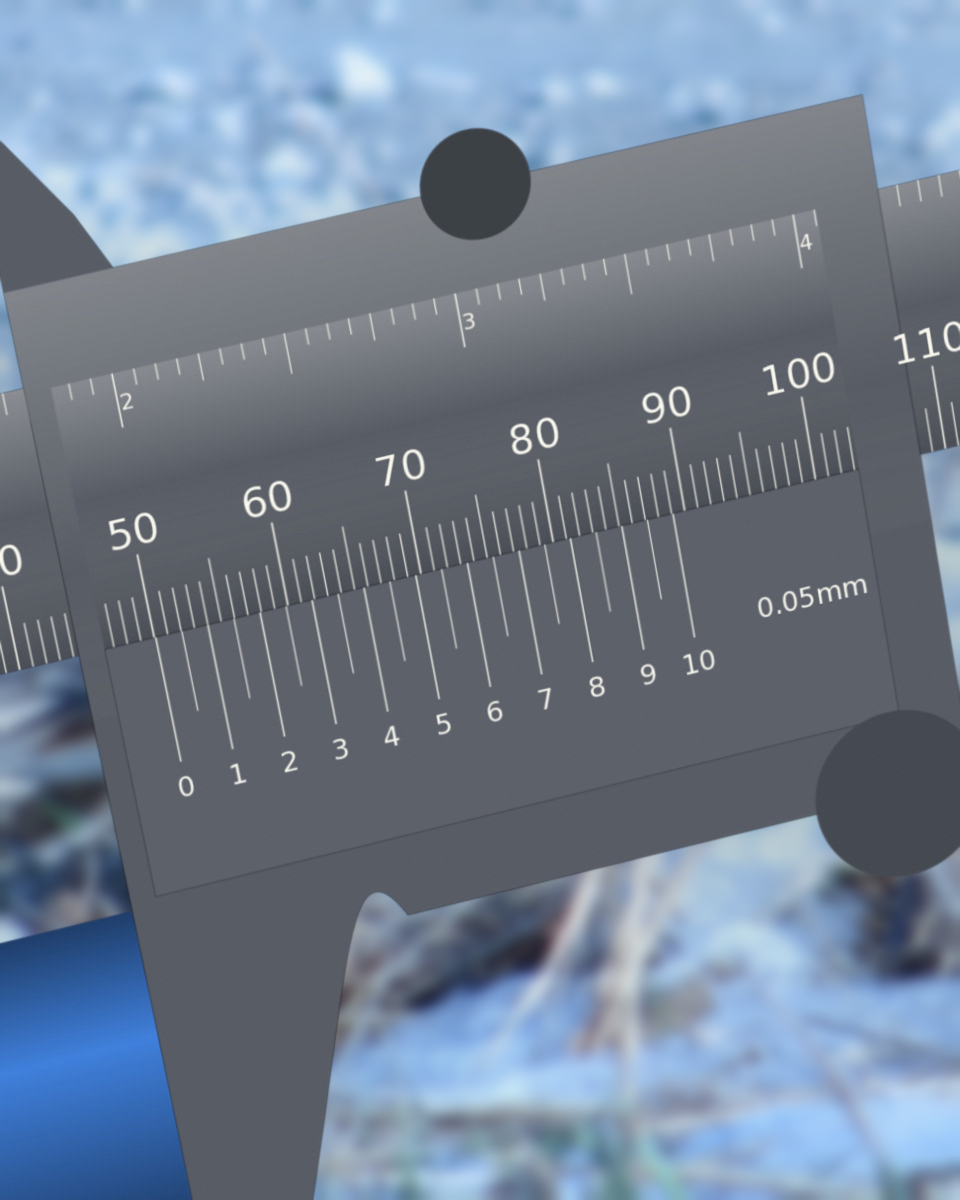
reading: mm 50.1
